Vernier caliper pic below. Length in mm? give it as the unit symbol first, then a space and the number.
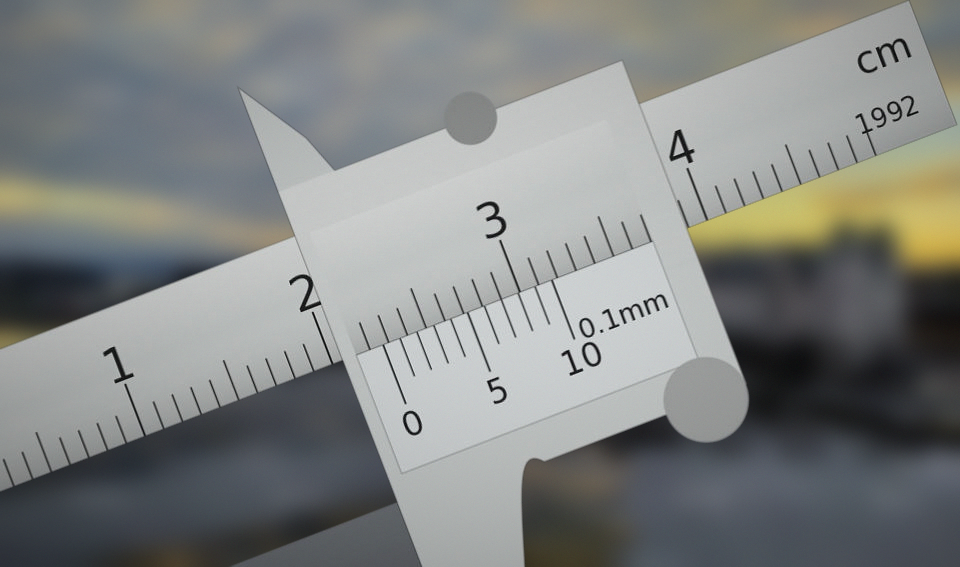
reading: mm 22.7
